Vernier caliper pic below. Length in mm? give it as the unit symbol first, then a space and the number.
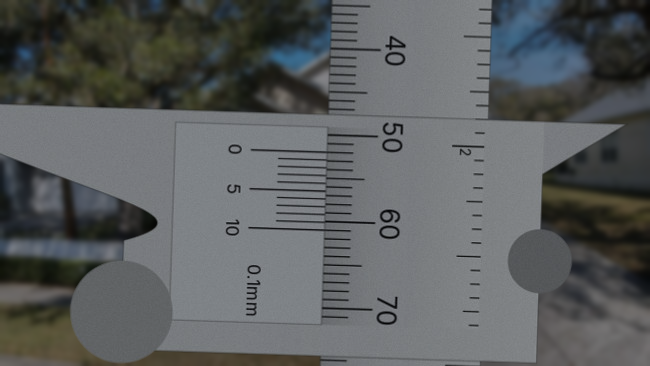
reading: mm 52.0
